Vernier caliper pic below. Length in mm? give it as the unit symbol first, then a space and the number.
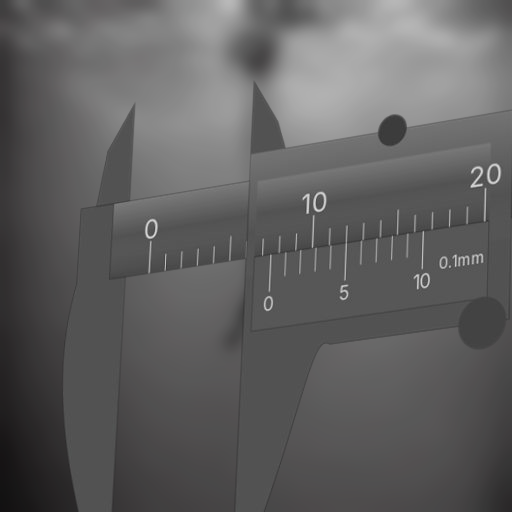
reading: mm 7.5
